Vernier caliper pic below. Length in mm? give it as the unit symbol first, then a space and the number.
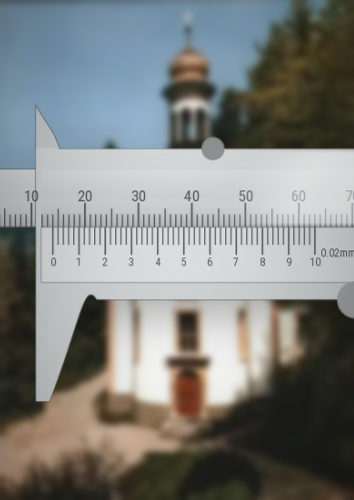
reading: mm 14.0
